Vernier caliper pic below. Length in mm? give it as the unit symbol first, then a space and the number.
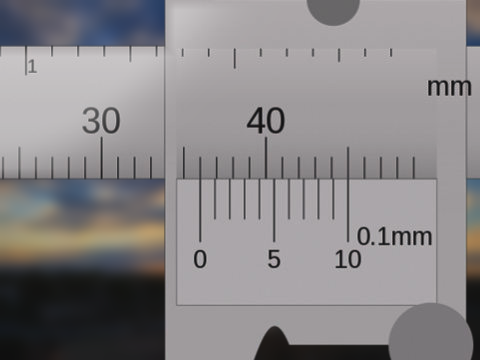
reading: mm 36.0
